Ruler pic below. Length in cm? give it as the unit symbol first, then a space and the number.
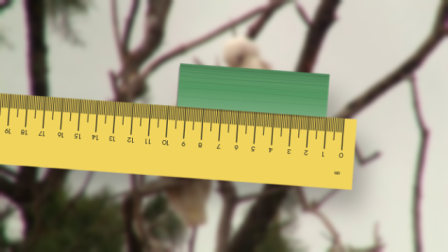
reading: cm 8.5
